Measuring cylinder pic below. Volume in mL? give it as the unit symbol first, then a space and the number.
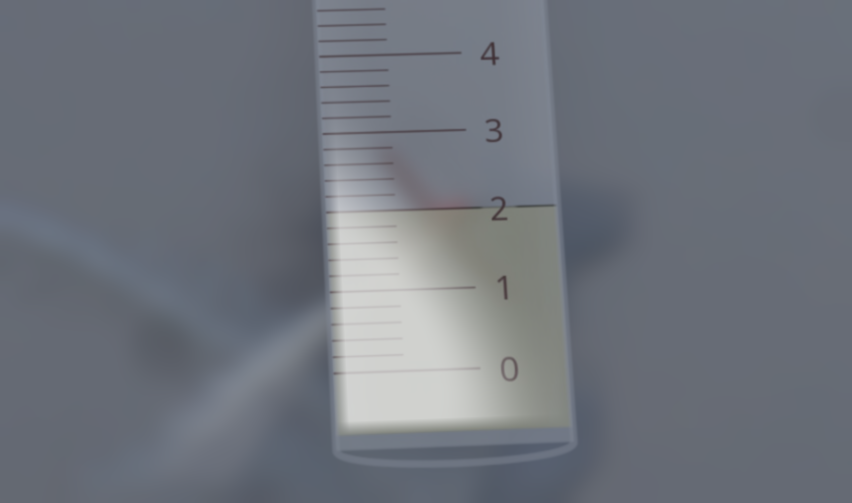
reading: mL 2
